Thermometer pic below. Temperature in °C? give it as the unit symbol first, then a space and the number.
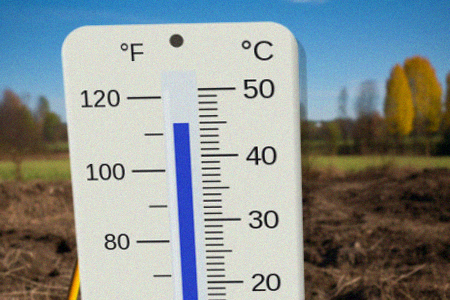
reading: °C 45
